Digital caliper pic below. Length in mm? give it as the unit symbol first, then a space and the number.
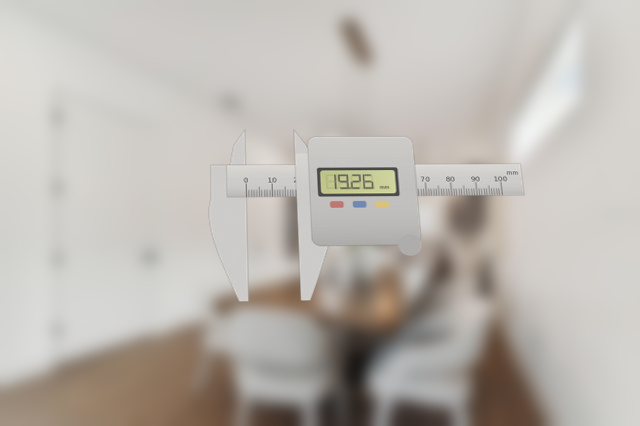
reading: mm 19.26
